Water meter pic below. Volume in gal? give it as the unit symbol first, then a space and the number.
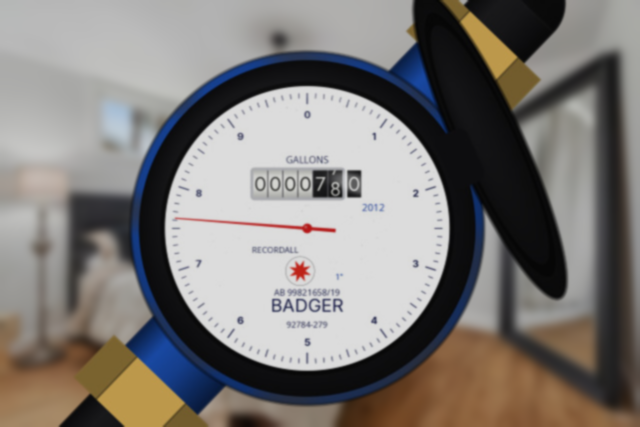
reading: gal 777.6
